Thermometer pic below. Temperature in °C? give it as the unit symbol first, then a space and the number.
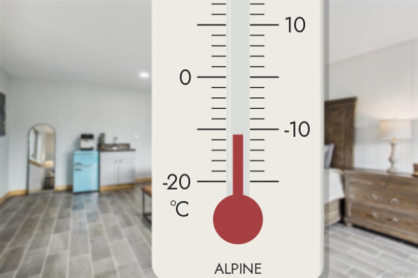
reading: °C -11
